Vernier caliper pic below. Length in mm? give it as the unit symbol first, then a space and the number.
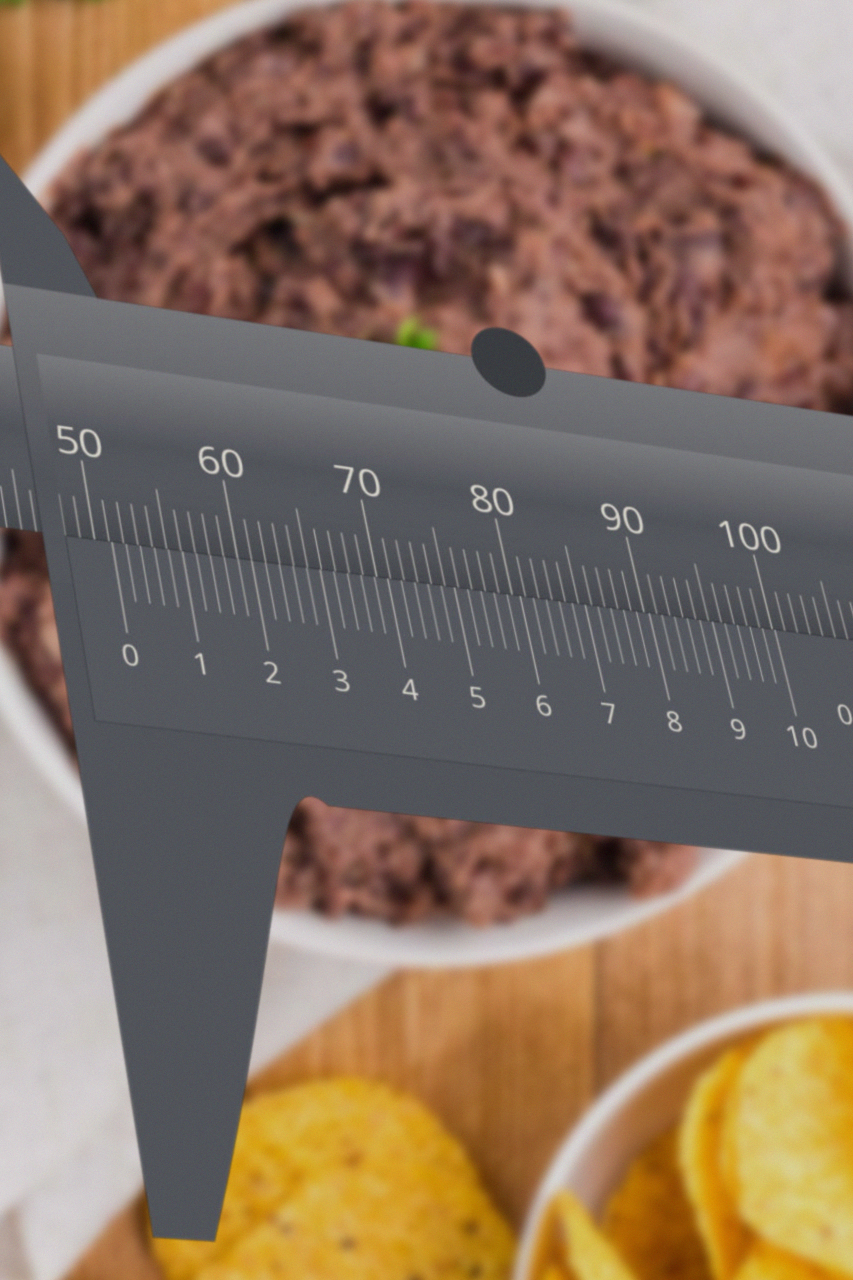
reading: mm 51.2
